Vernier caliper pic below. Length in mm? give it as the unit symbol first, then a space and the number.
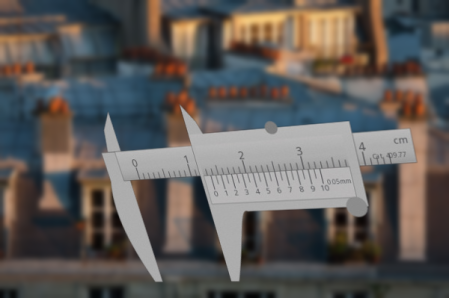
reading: mm 13.6
